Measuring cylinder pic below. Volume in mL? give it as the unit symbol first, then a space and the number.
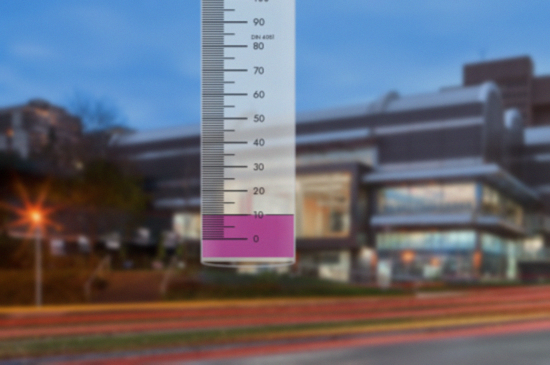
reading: mL 10
